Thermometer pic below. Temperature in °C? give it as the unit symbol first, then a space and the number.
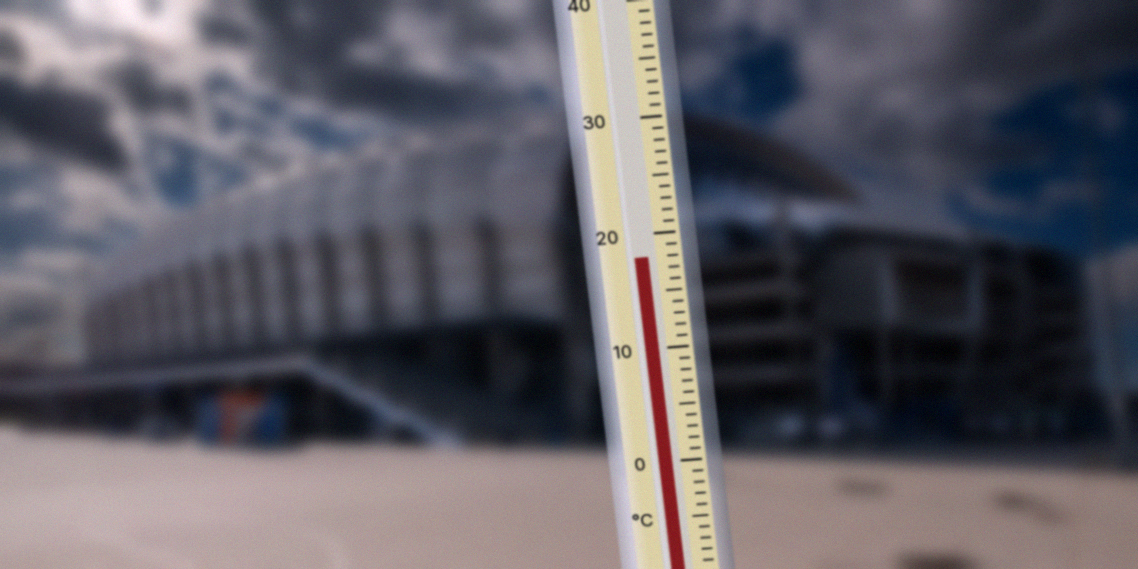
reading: °C 18
